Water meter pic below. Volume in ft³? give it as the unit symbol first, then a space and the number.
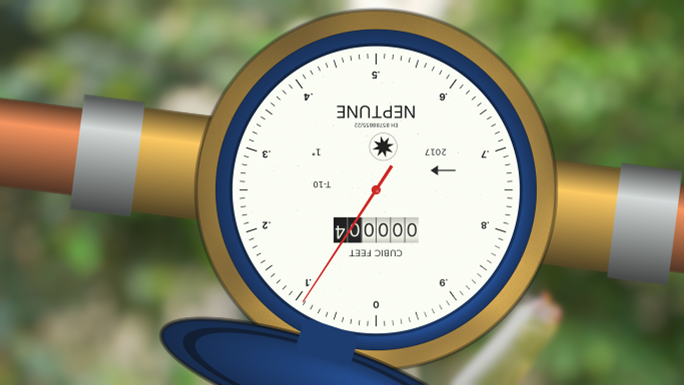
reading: ft³ 4.09
